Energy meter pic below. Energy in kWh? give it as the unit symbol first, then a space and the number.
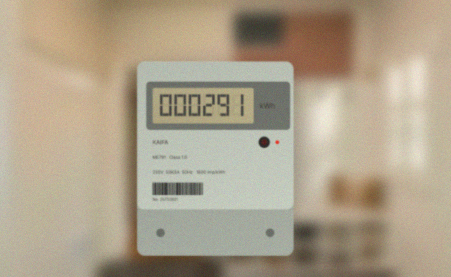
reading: kWh 291
